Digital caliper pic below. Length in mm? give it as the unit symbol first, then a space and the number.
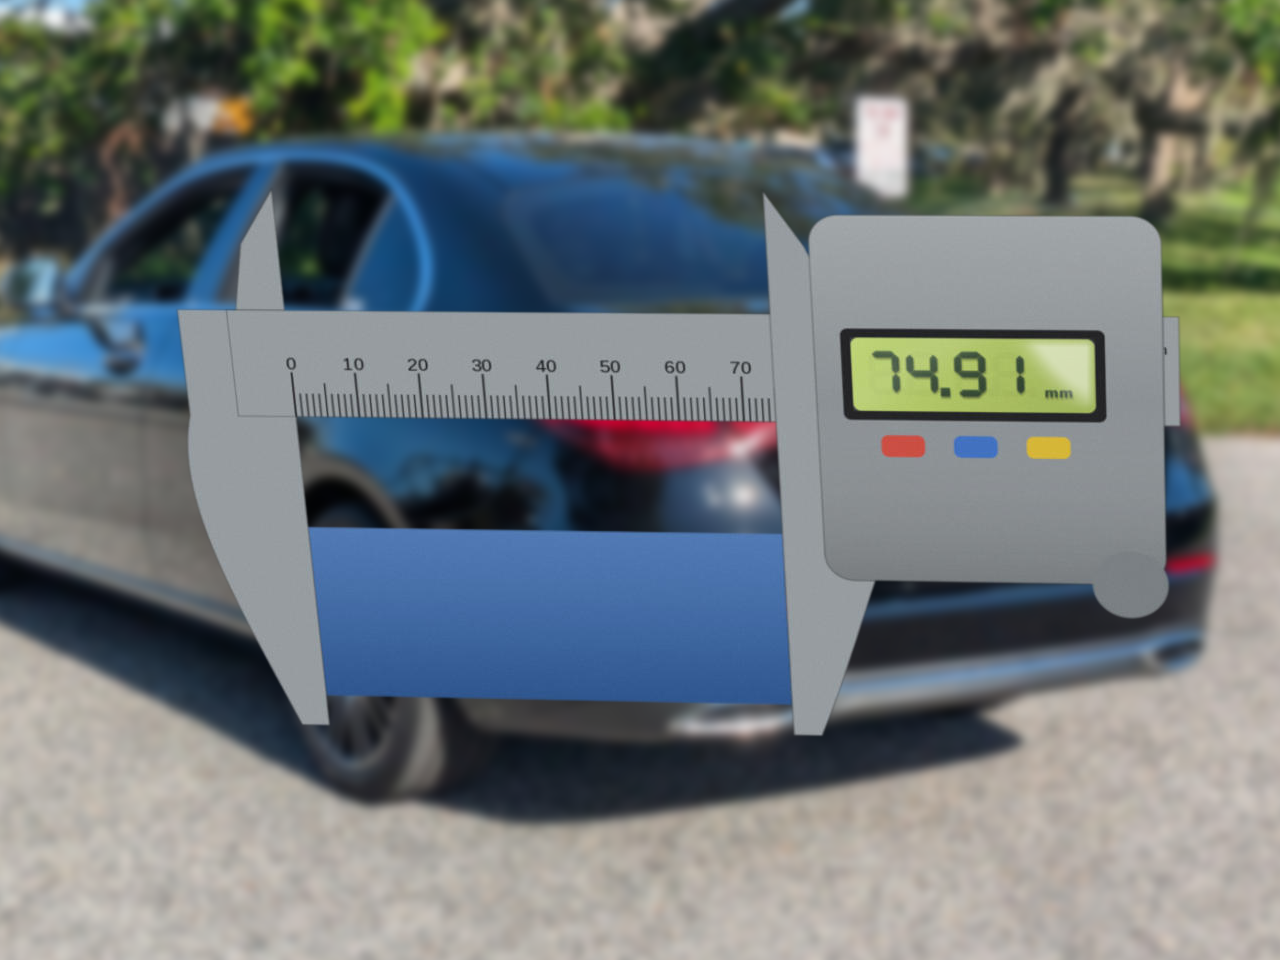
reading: mm 74.91
